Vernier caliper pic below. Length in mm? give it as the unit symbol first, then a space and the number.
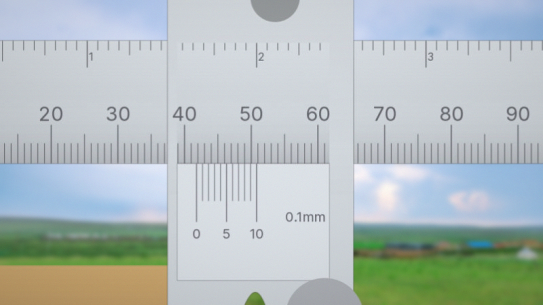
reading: mm 41.8
